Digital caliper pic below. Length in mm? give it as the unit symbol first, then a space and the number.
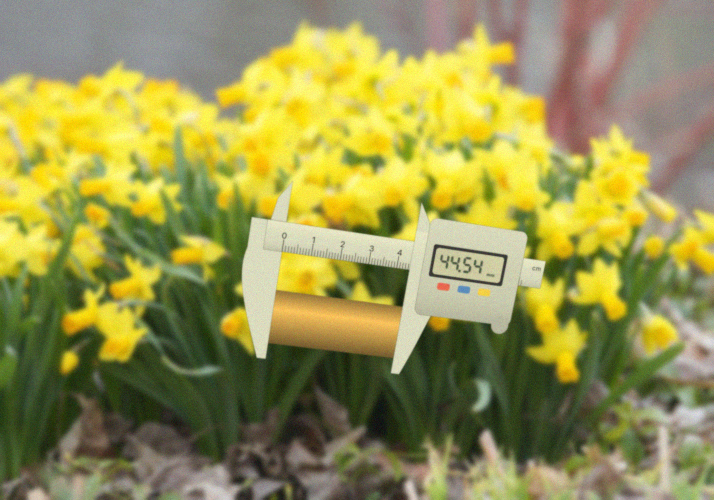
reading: mm 44.54
